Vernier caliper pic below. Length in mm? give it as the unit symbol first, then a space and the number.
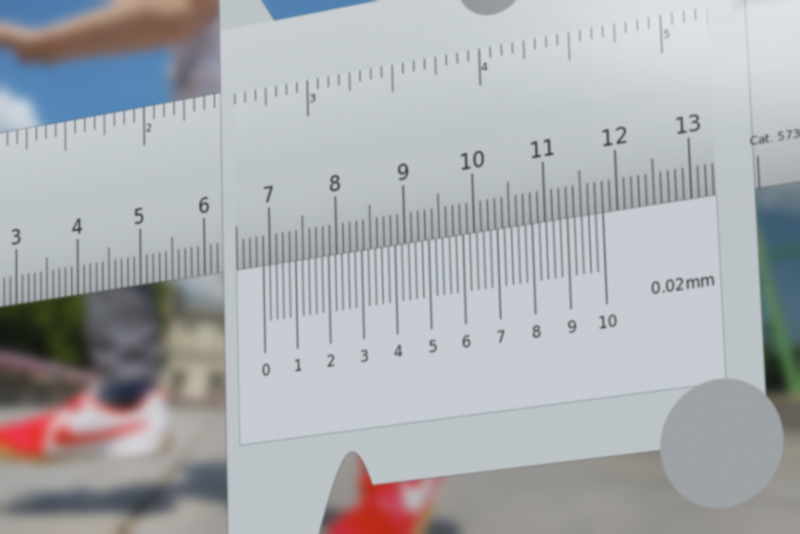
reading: mm 69.0
